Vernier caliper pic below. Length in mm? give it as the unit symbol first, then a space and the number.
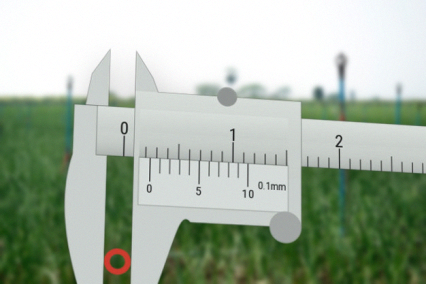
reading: mm 2.4
